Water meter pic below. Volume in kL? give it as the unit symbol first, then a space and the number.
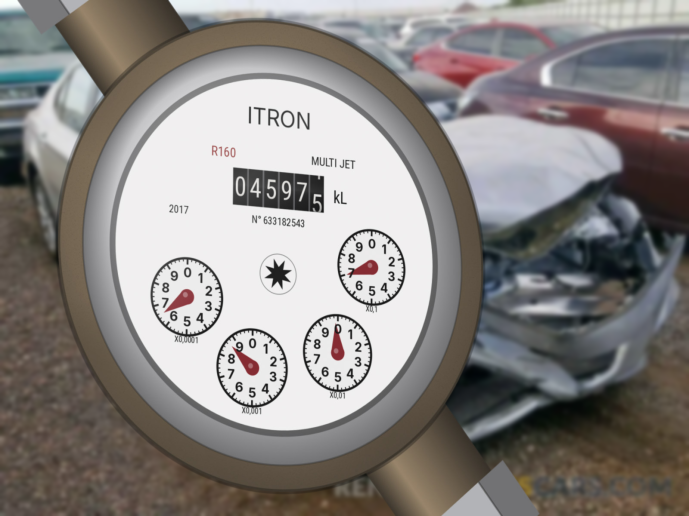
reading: kL 45974.6986
